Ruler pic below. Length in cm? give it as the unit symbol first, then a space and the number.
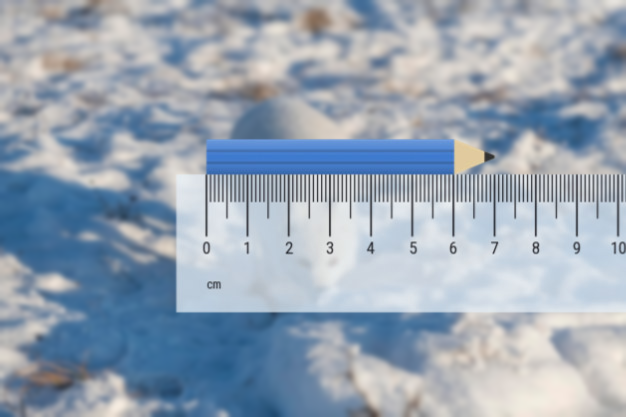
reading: cm 7
